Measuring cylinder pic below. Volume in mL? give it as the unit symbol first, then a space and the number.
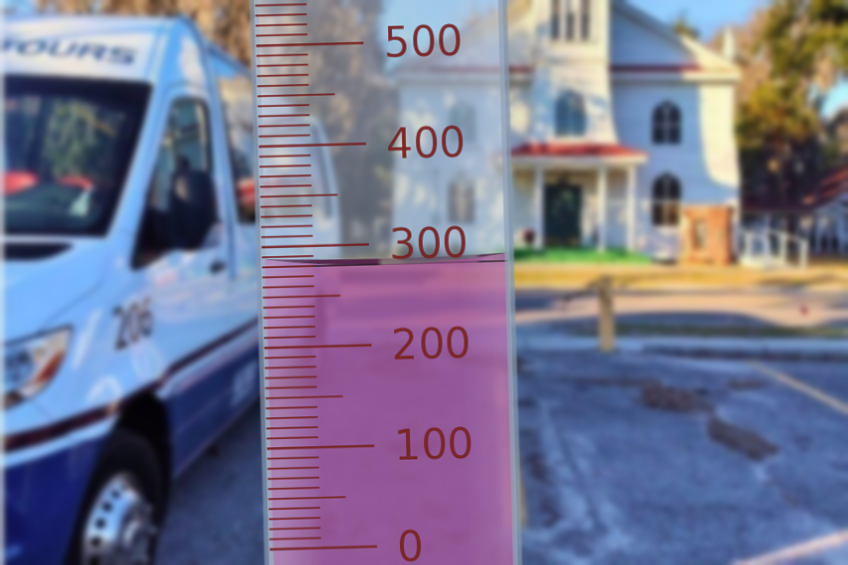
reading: mL 280
